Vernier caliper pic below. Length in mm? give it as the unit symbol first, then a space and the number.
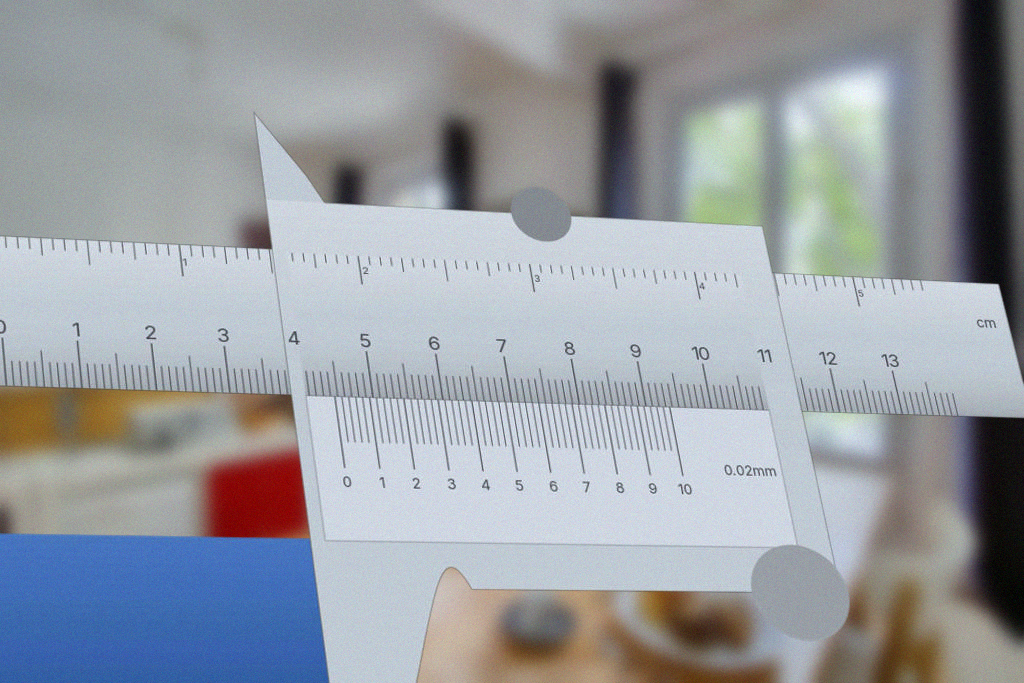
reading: mm 44.6
